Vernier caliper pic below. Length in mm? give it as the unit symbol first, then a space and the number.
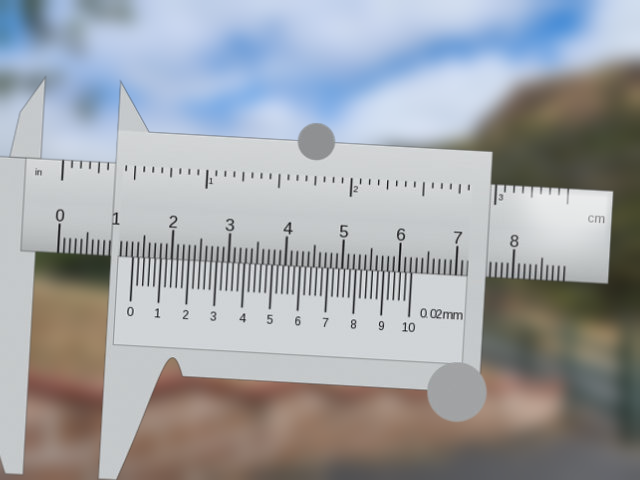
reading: mm 13.2
